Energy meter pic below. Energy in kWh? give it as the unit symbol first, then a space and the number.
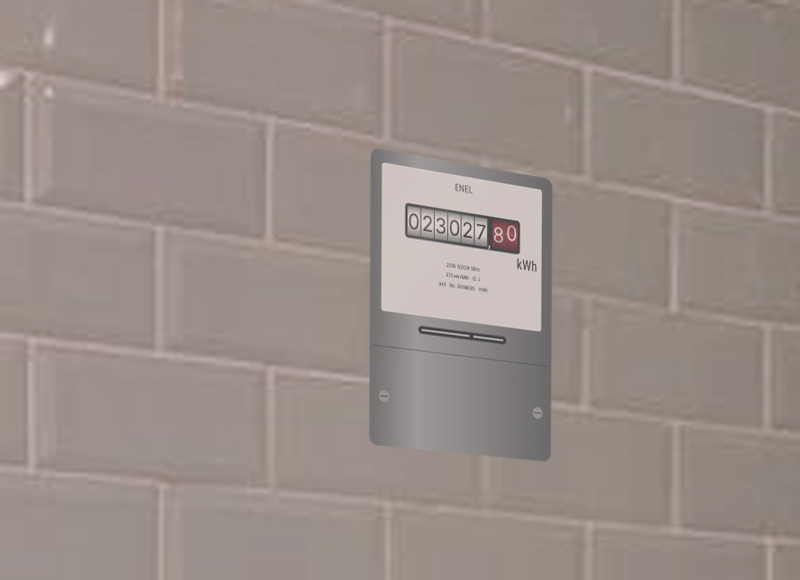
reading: kWh 23027.80
